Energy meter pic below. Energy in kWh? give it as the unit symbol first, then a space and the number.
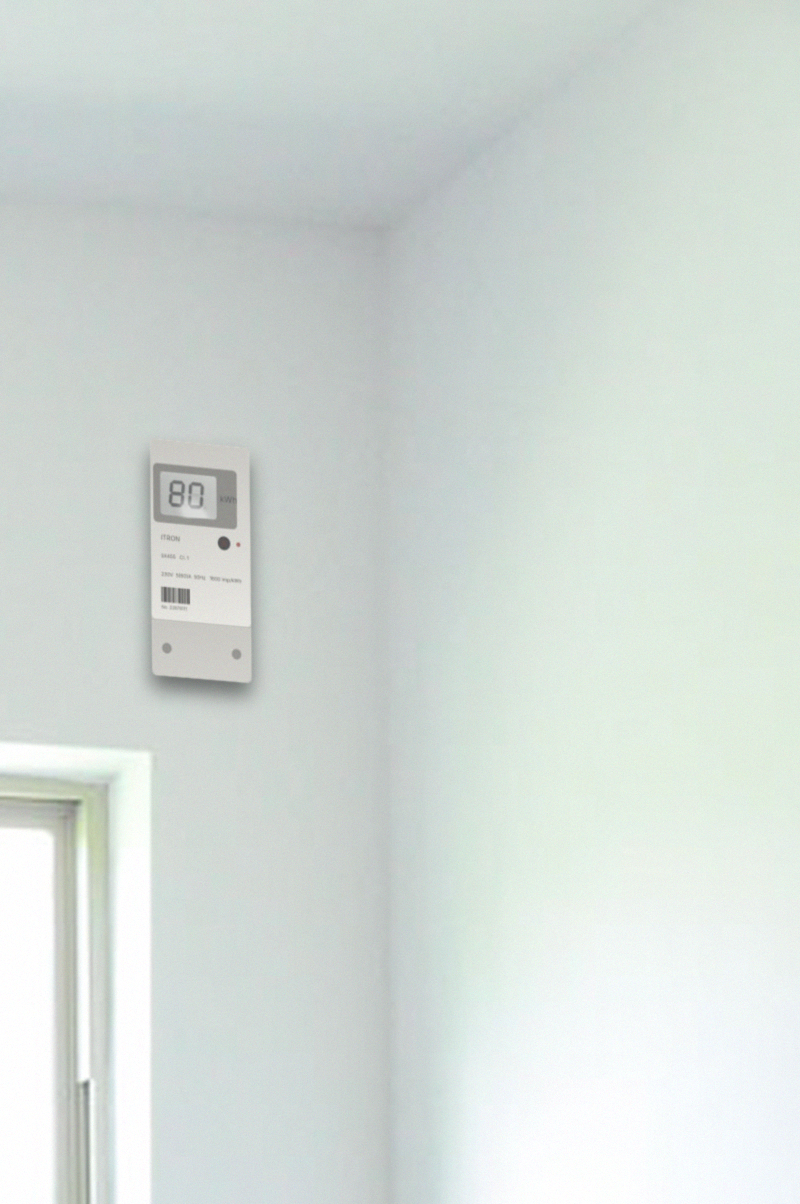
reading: kWh 80
